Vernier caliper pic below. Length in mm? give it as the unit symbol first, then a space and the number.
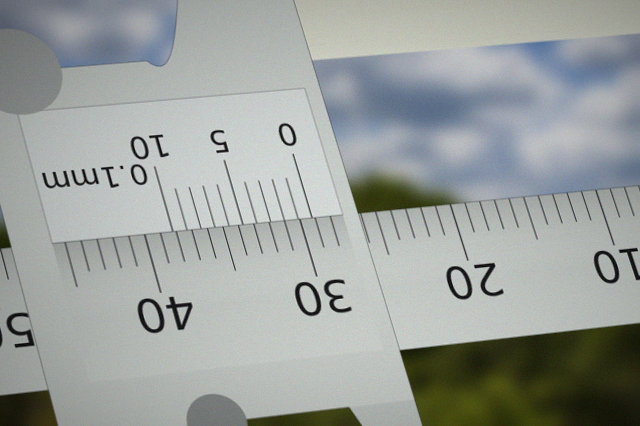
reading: mm 29.2
